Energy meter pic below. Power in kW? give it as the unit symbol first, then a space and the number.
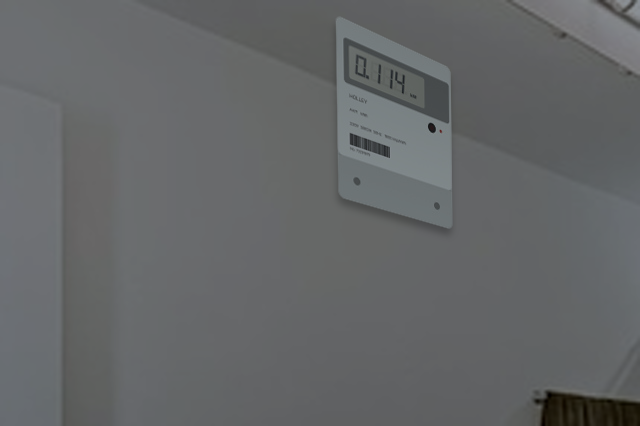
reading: kW 0.114
